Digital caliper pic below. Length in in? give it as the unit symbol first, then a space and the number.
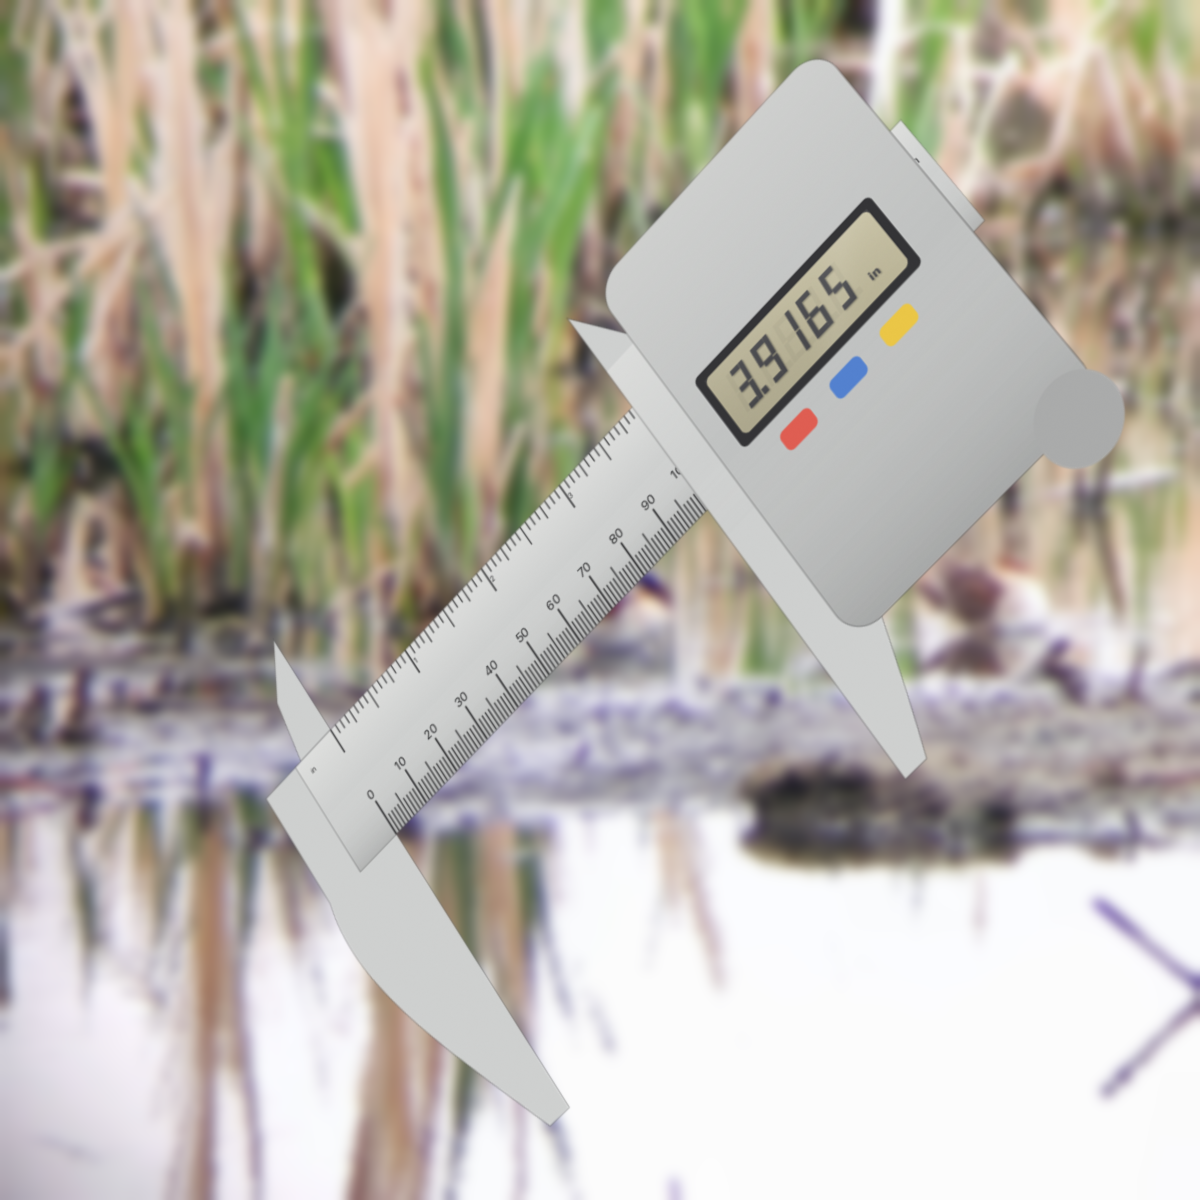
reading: in 3.9165
